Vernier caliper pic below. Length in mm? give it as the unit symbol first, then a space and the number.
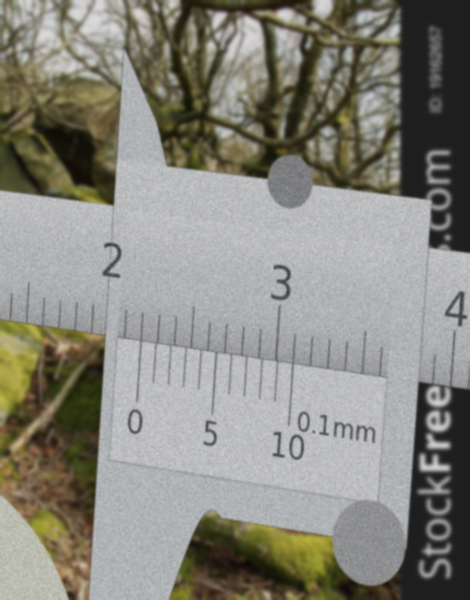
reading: mm 22.0
